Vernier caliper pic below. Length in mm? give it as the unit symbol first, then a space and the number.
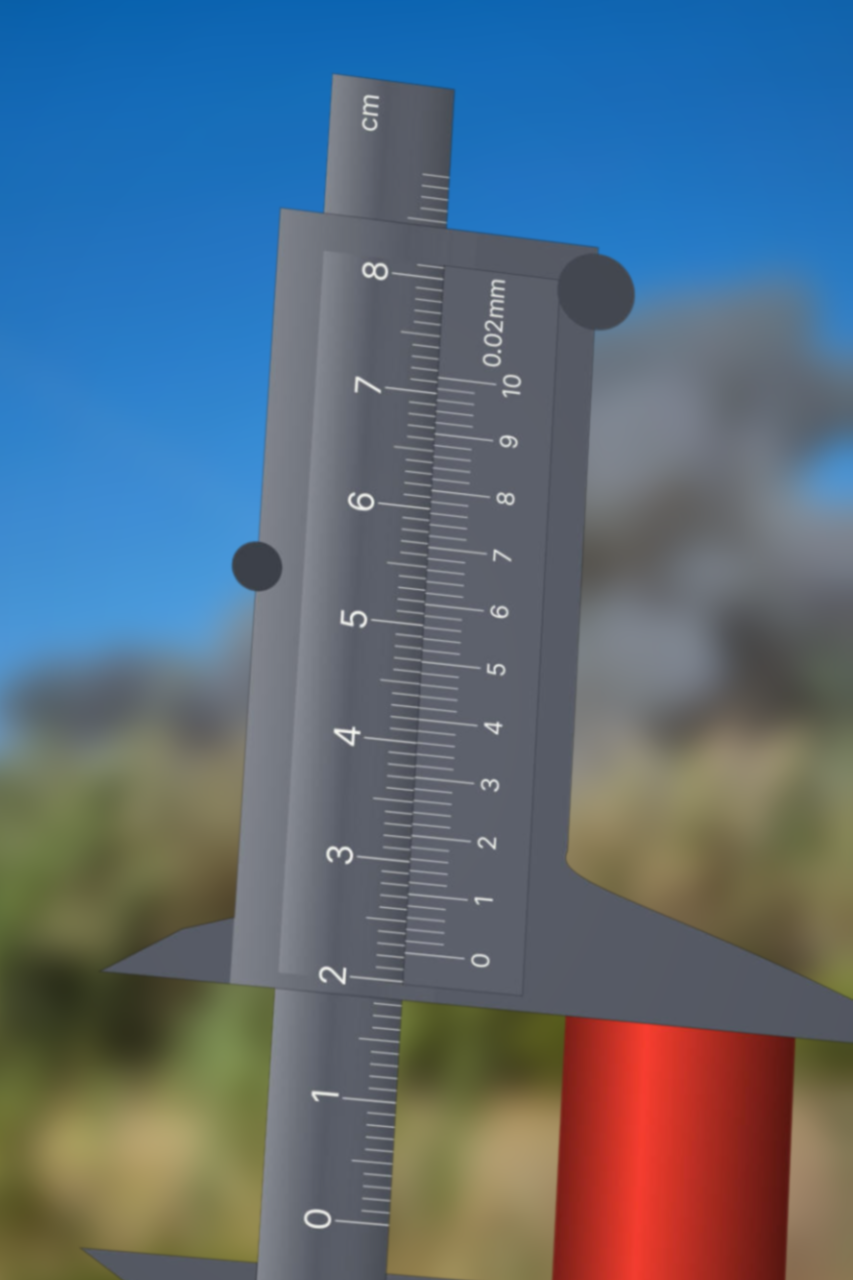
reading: mm 22.4
